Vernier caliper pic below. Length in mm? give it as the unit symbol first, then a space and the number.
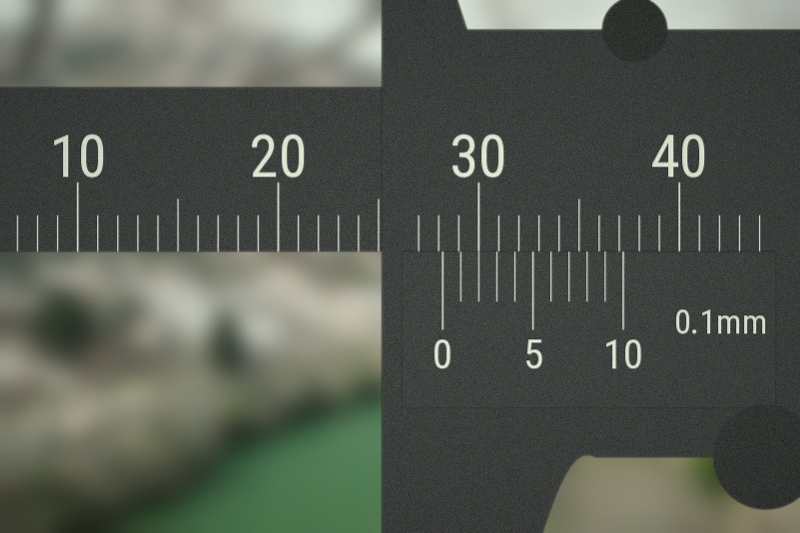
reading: mm 28.2
